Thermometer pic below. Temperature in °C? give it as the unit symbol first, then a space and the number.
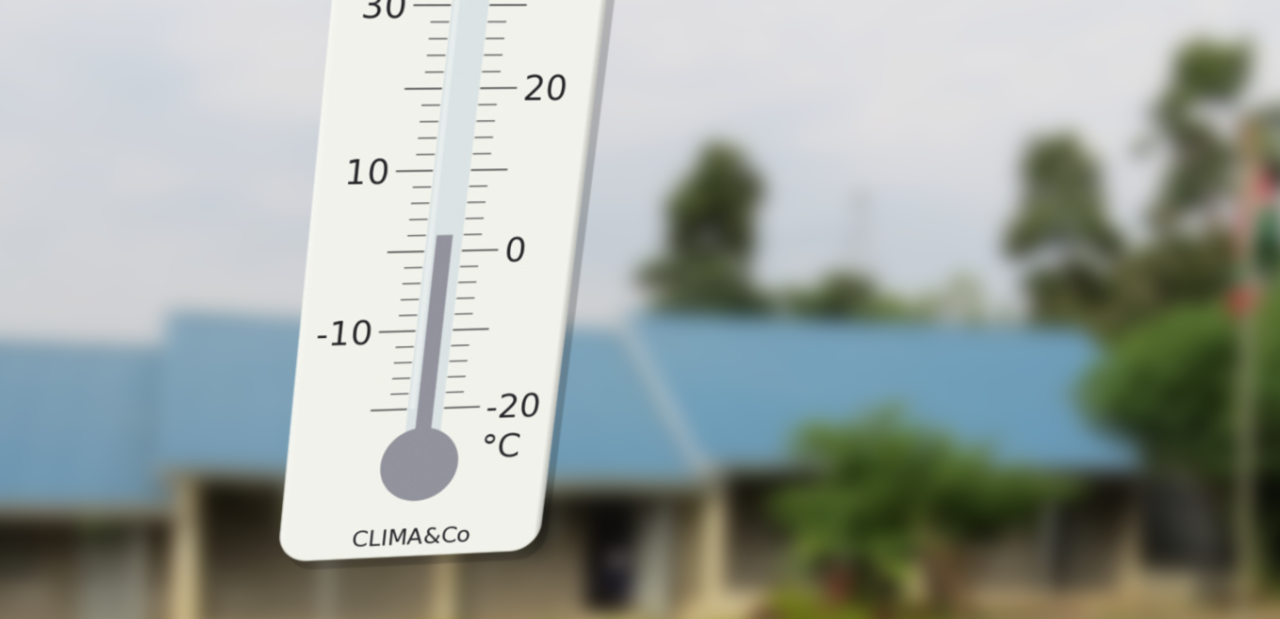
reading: °C 2
